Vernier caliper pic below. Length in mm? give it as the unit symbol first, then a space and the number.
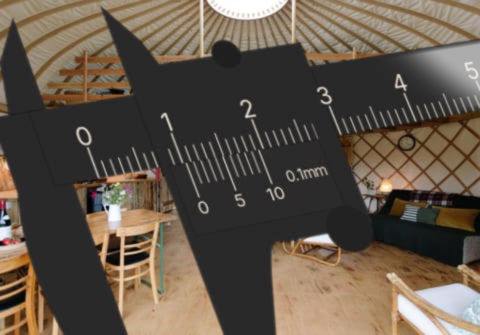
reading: mm 10.4
